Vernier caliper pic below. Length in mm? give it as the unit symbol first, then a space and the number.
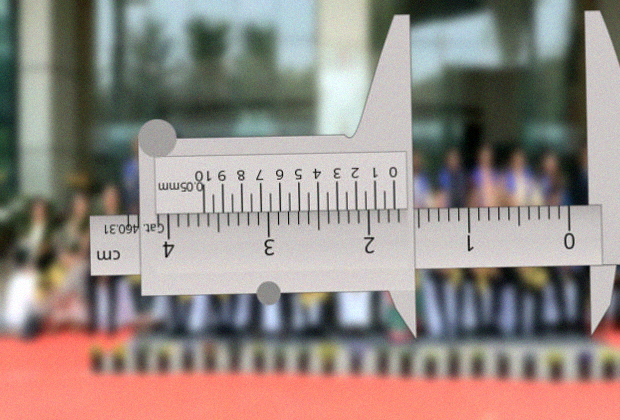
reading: mm 17.4
